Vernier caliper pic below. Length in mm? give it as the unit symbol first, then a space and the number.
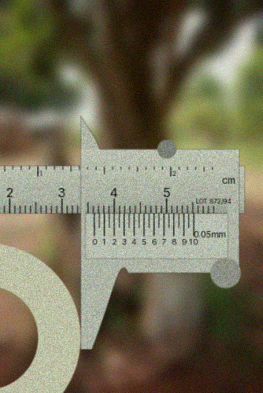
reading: mm 36.2
